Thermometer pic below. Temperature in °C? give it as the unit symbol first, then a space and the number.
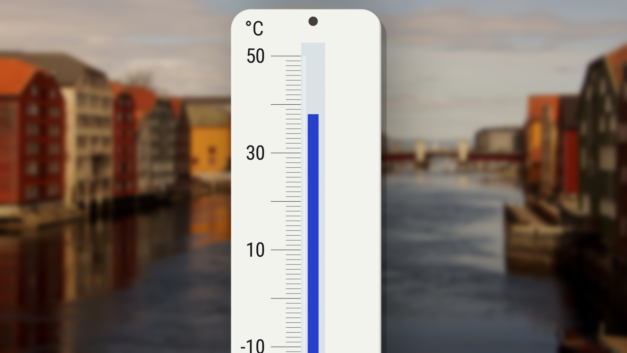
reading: °C 38
